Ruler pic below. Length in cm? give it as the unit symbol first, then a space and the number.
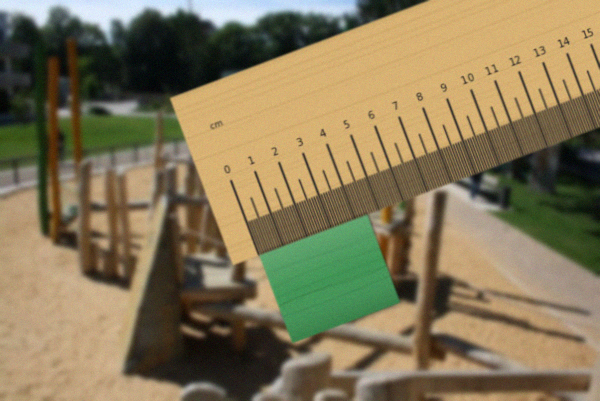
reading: cm 4.5
